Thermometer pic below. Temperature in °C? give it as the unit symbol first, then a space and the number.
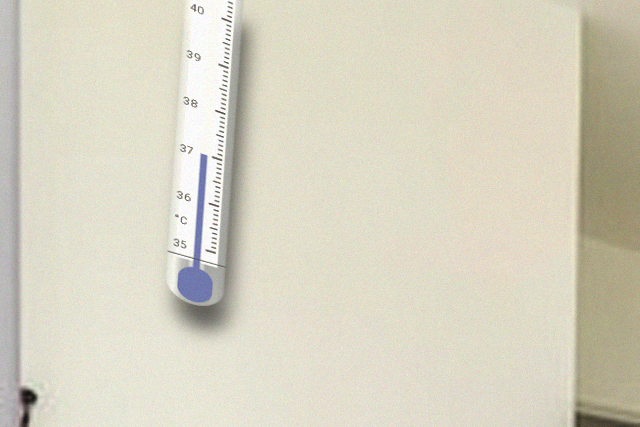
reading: °C 37
